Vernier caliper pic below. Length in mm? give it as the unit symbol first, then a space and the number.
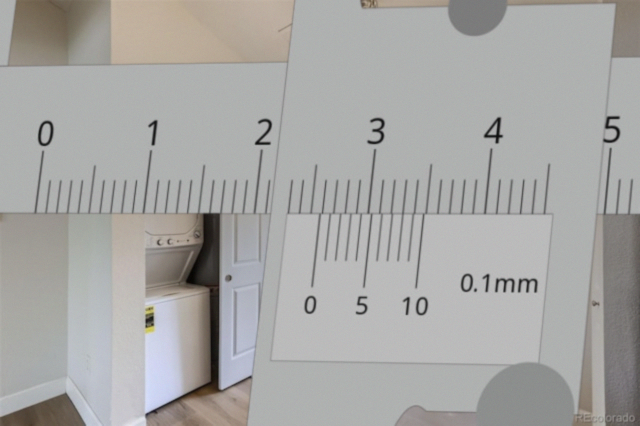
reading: mm 25.8
